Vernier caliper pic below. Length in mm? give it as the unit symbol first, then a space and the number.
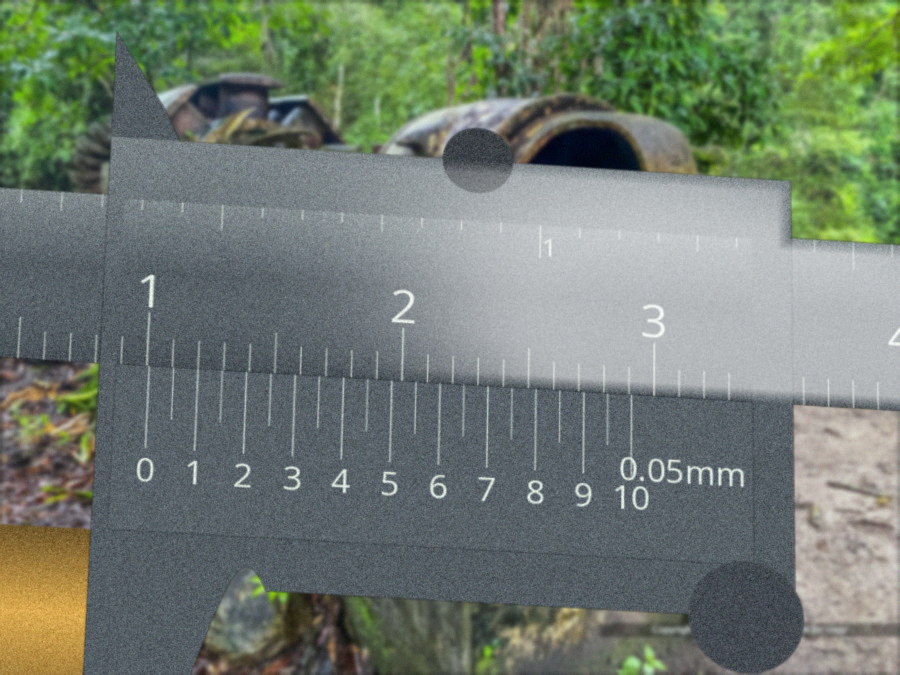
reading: mm 10.1
